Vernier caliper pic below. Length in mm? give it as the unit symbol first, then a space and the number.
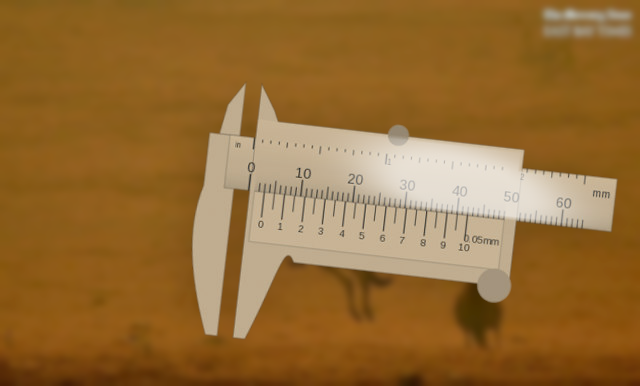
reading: mm 3.0
